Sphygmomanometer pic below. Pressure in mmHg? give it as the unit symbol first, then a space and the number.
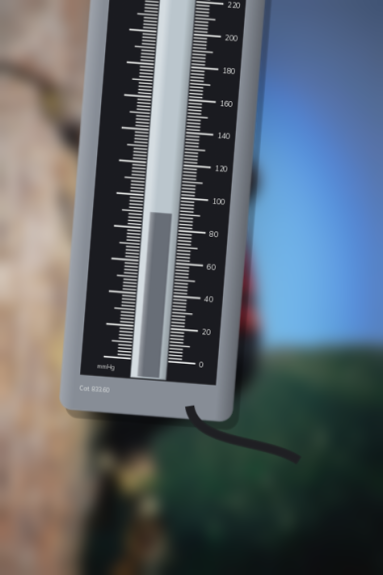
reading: mmHg 90
